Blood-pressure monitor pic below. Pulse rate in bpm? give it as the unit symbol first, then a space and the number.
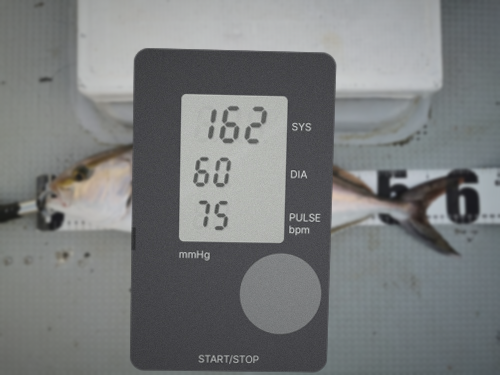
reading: bpm 75
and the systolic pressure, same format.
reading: mmHg 162
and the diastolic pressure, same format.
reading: mmHg 60
